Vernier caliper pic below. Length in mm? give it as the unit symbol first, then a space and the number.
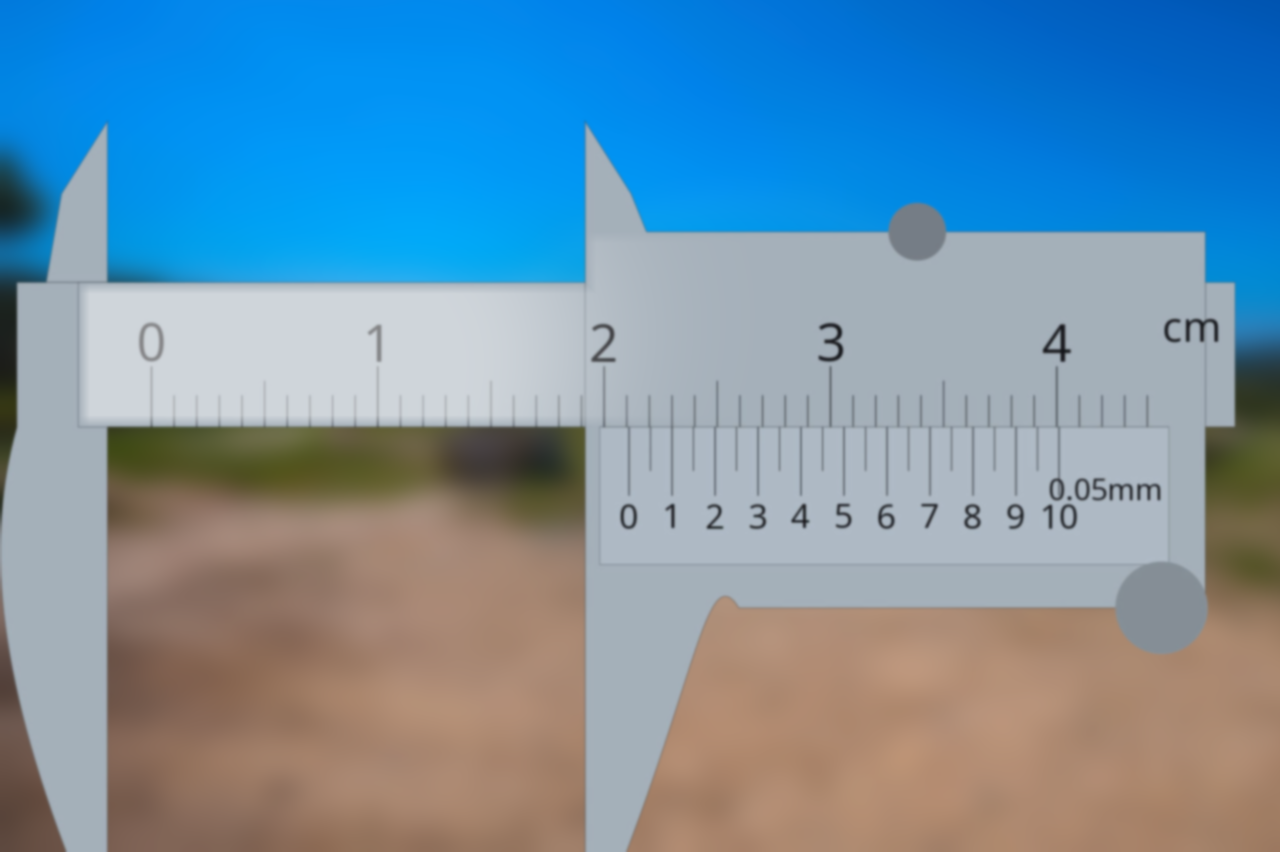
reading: mm 21.1
